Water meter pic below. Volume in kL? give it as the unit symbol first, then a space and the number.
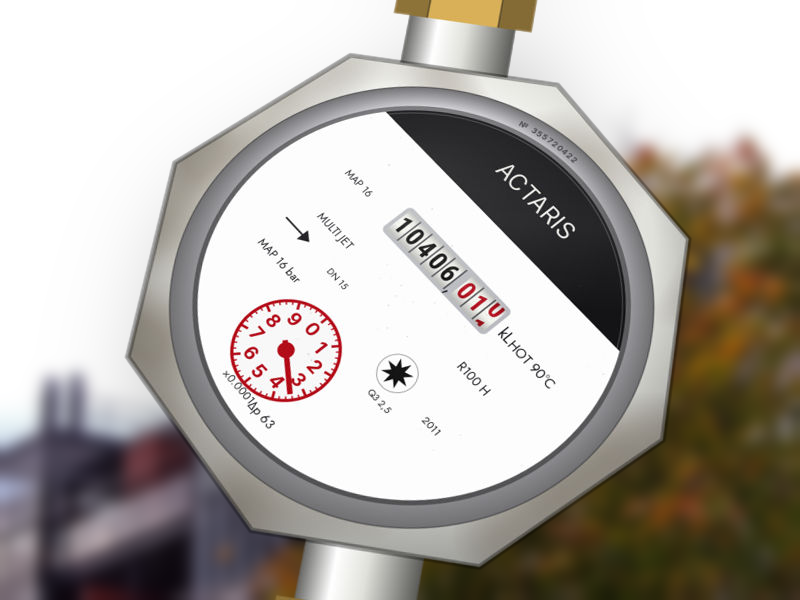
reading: kL 10406.0103
